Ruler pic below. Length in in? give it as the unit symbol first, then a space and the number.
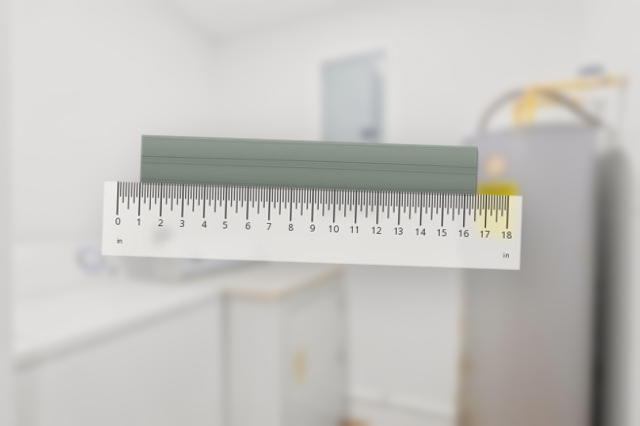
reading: in 15.5
